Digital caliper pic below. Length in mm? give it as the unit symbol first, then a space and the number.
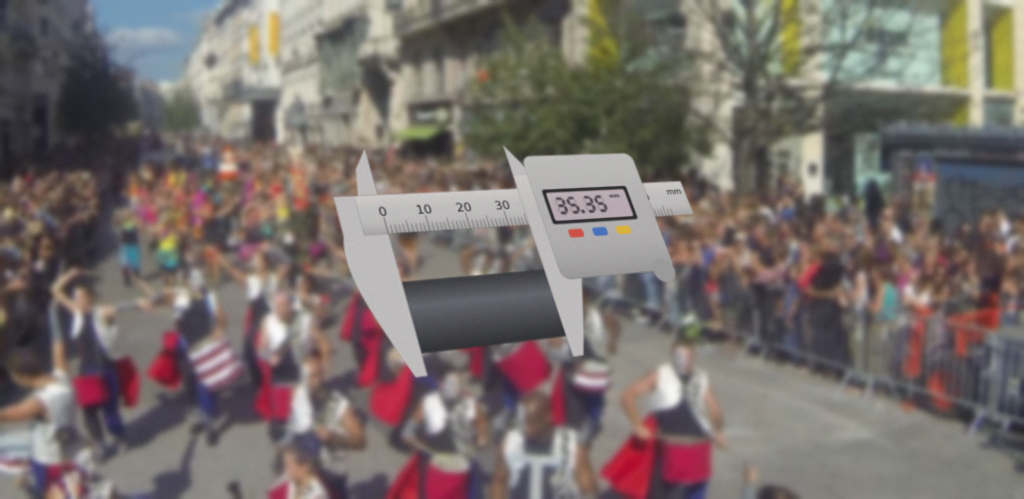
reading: mm 35.35
